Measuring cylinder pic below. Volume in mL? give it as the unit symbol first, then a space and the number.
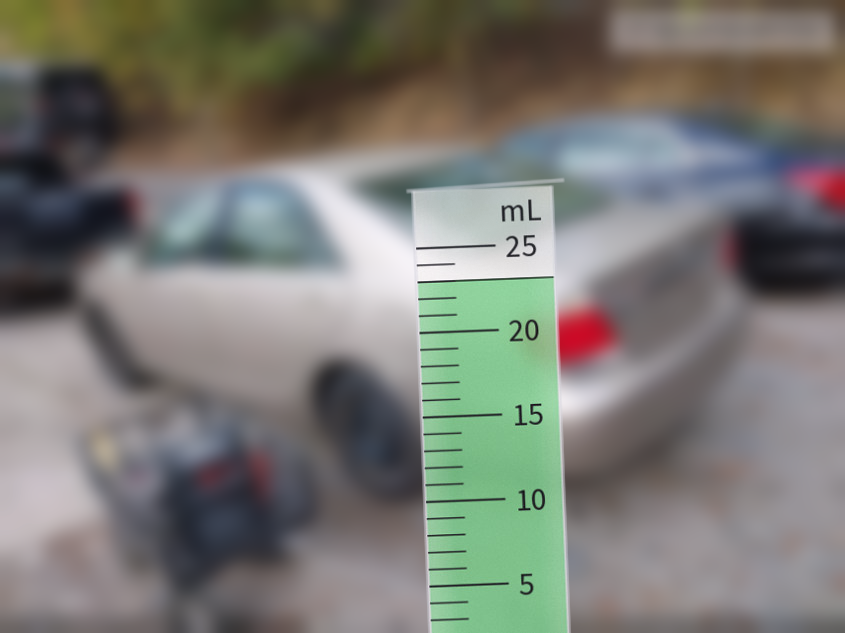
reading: mL 23
